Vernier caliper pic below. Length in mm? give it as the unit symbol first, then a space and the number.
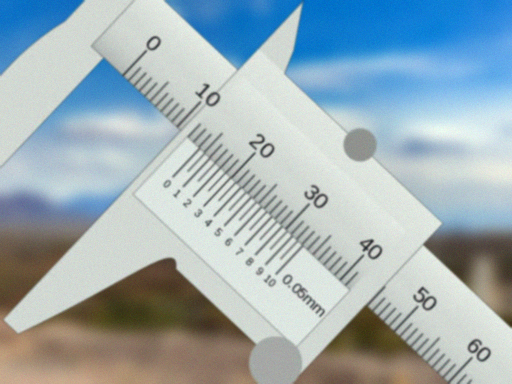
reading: mm 14.2
